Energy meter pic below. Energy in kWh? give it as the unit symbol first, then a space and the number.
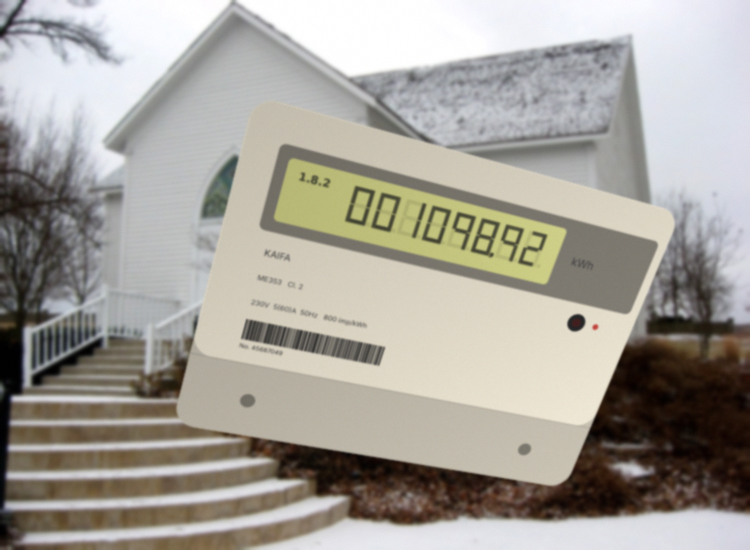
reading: kWh 1098.92
